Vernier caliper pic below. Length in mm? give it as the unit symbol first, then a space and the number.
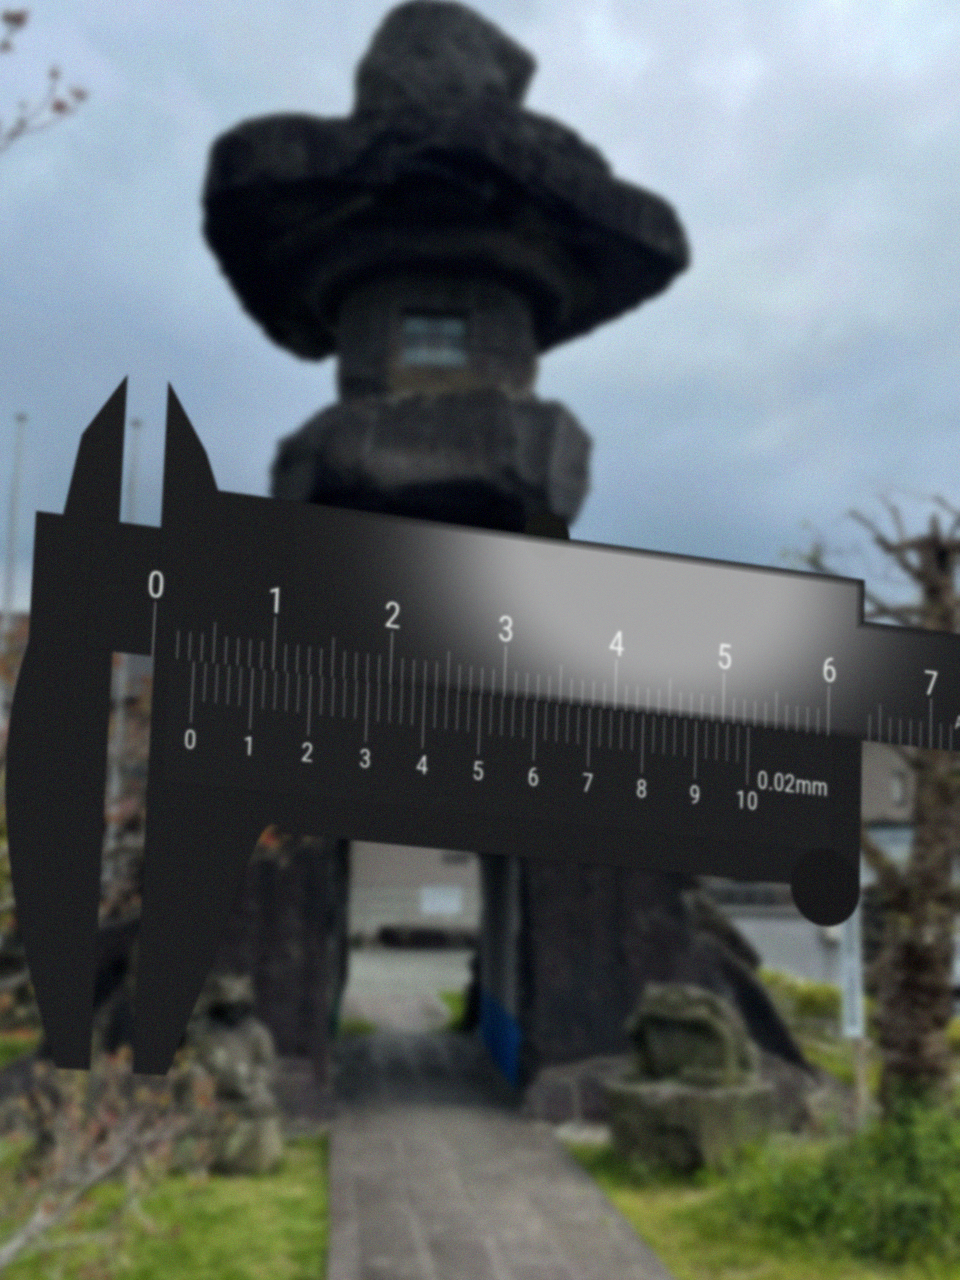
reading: mm 3.4
